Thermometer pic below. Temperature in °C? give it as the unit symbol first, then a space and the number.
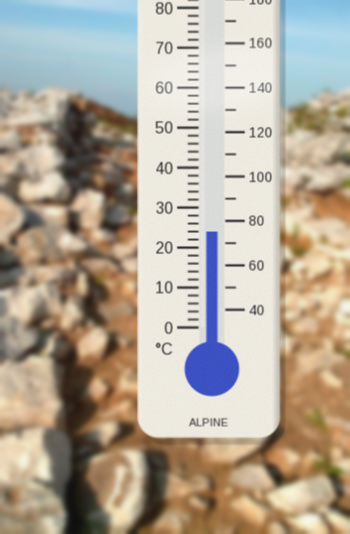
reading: °C 24
